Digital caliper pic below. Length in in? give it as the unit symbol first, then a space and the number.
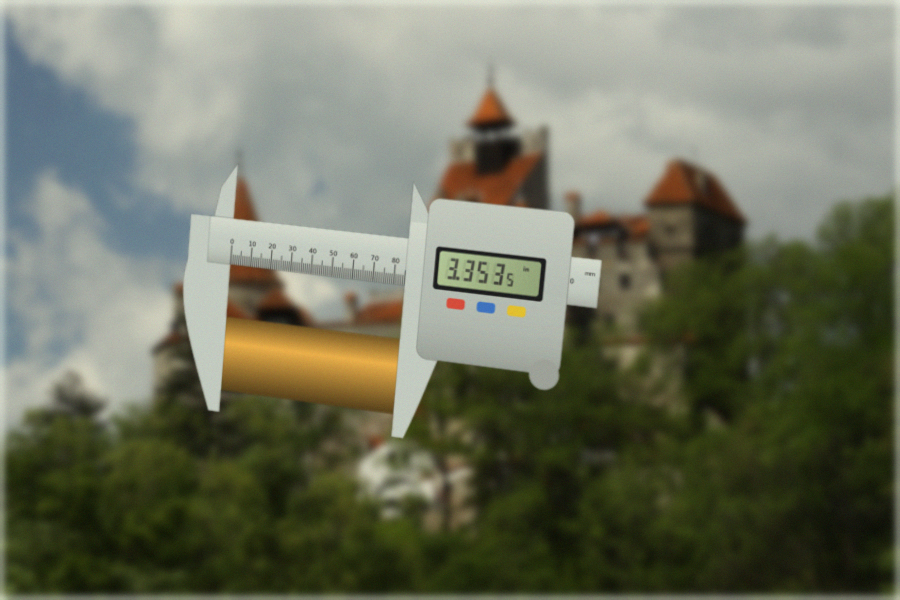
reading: in 3.3535
